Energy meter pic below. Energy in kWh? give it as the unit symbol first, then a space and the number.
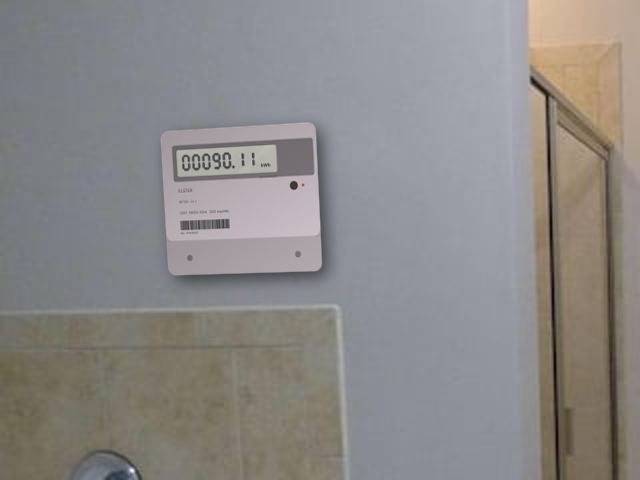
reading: kWh 90.11
